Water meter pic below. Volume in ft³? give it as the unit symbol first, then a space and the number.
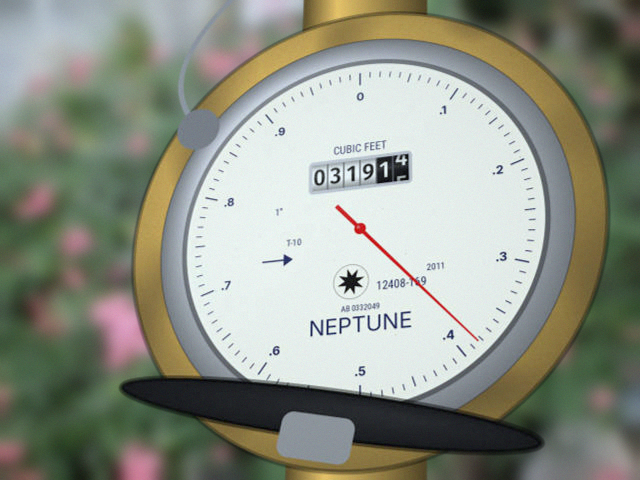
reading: ft³ 31914.38
